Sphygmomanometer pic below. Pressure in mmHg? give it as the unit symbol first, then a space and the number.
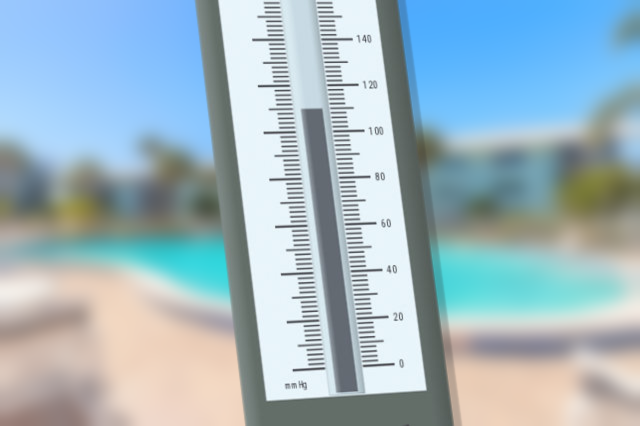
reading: mmHg 110
